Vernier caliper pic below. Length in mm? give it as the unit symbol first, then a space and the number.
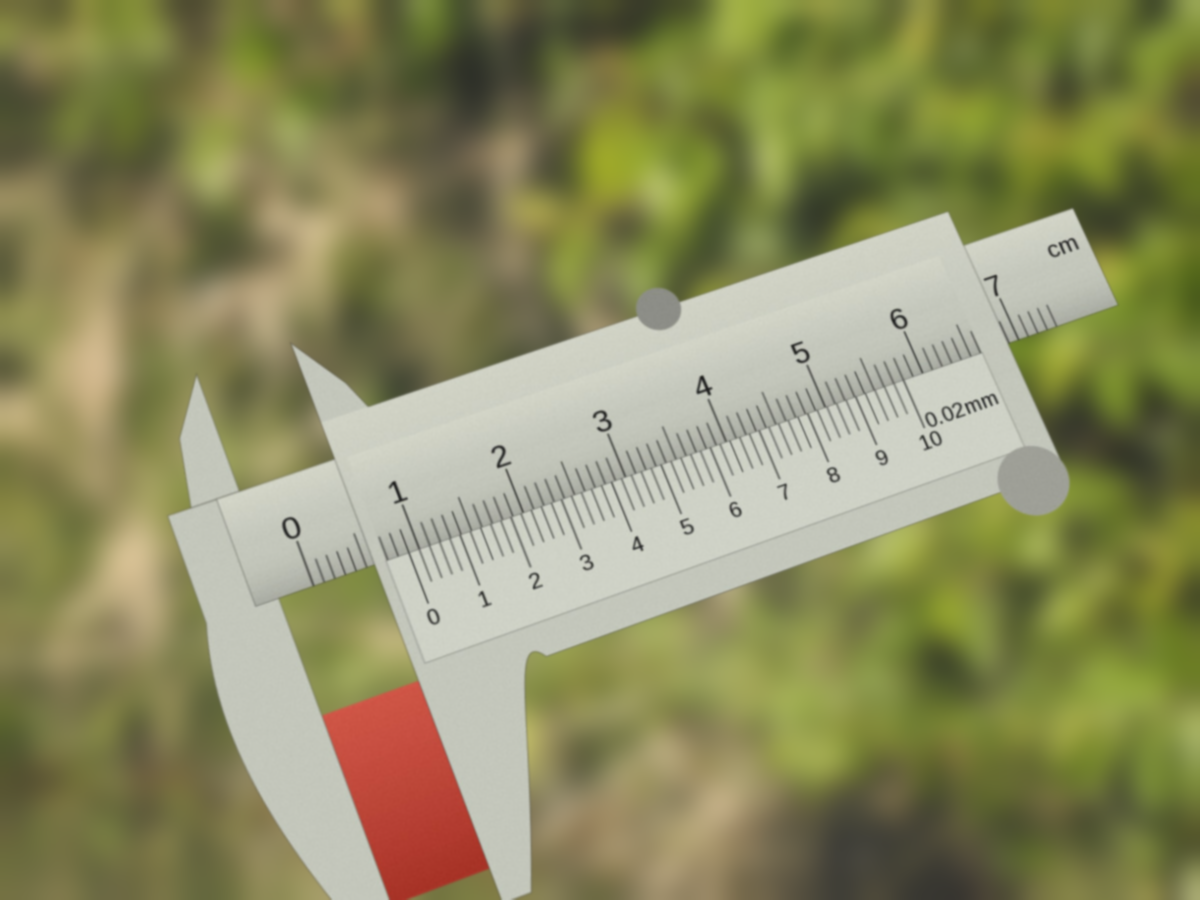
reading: mm 9.0
